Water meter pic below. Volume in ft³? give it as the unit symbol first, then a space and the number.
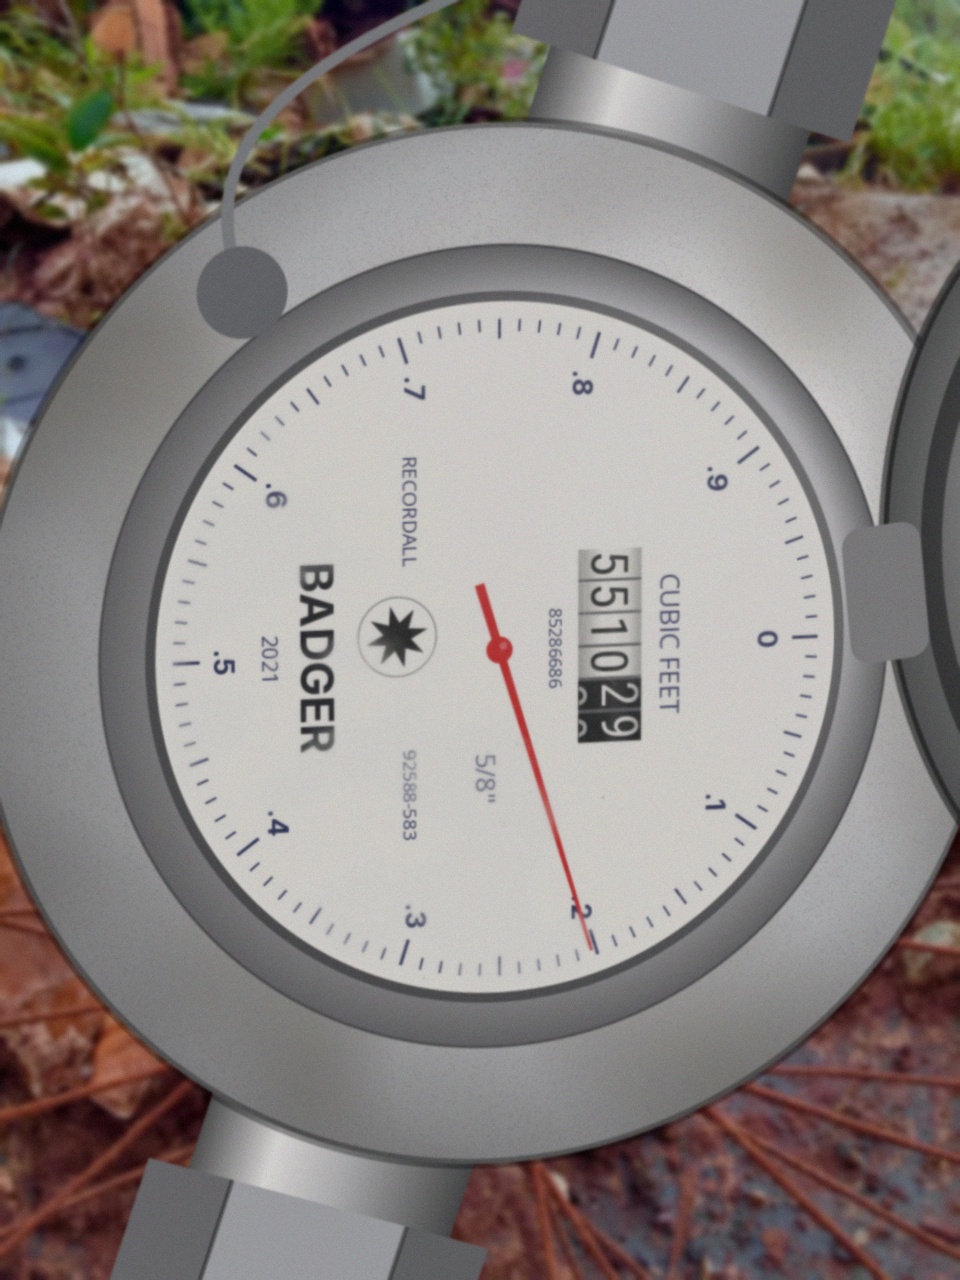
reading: ft³ 551029.20
